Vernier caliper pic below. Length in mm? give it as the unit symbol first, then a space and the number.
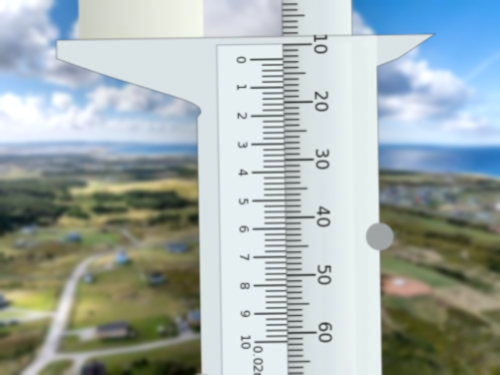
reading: mm 12.5
